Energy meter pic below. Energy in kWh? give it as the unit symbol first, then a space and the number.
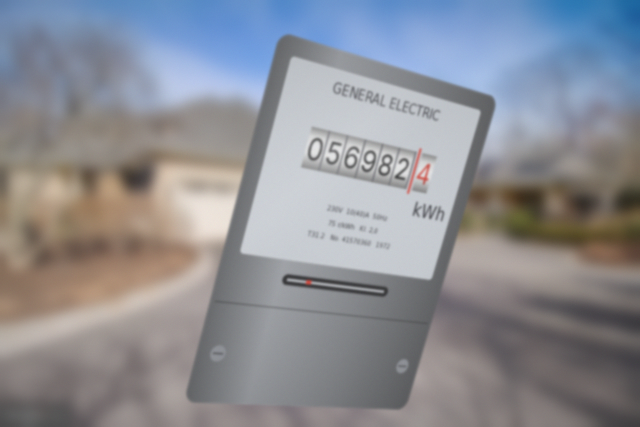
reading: kWh 56982.4
